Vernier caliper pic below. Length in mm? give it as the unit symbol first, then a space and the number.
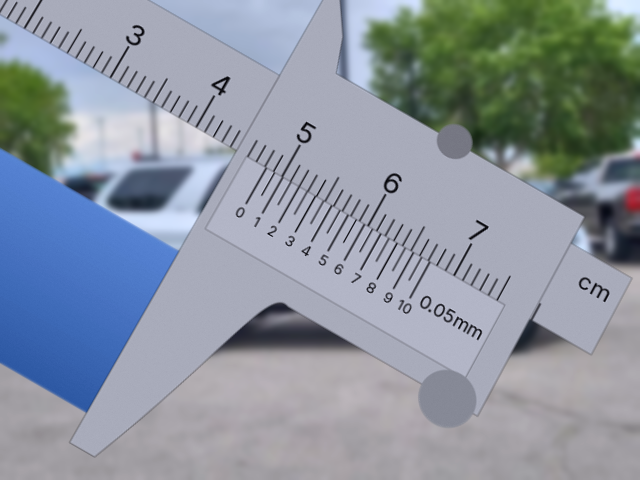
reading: mm 48.2
